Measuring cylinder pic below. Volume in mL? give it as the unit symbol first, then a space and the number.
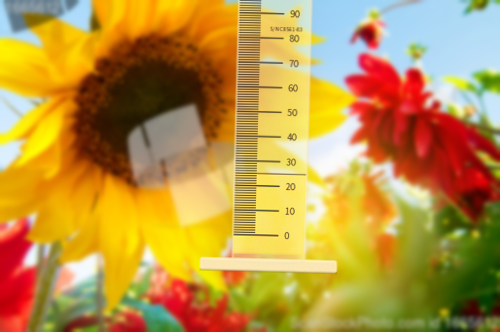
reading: mL 25
